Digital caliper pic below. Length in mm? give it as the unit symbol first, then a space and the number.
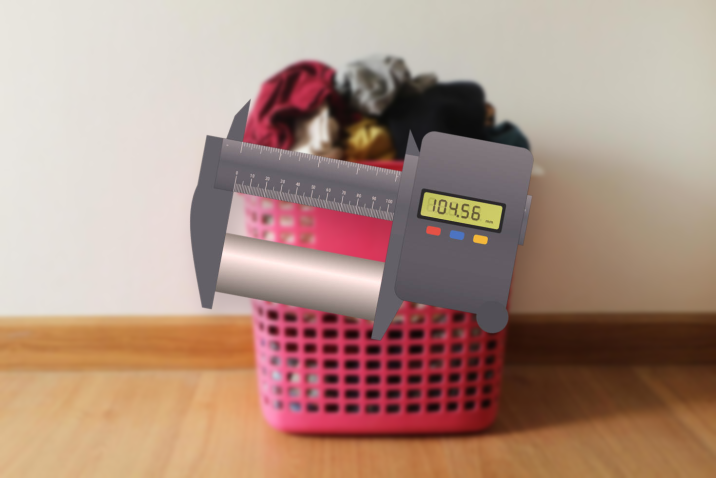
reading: mm 104.56
